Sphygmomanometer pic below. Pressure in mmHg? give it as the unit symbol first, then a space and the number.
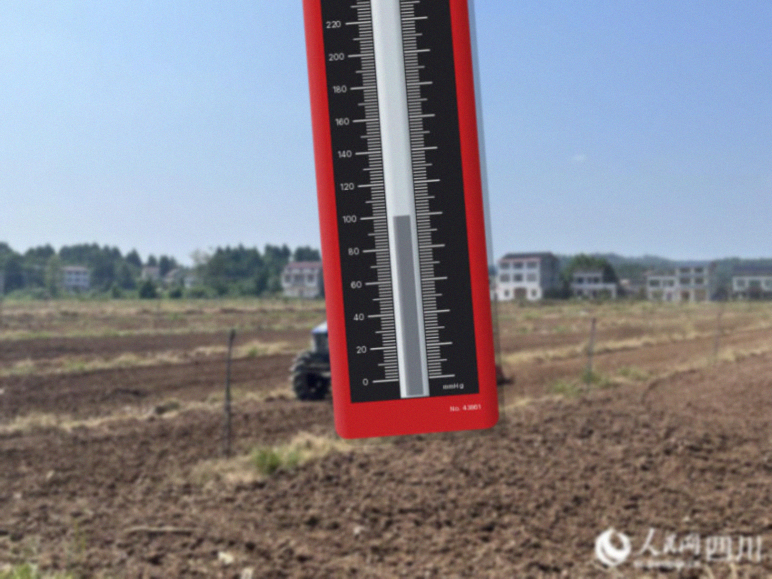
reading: mmHg 100
